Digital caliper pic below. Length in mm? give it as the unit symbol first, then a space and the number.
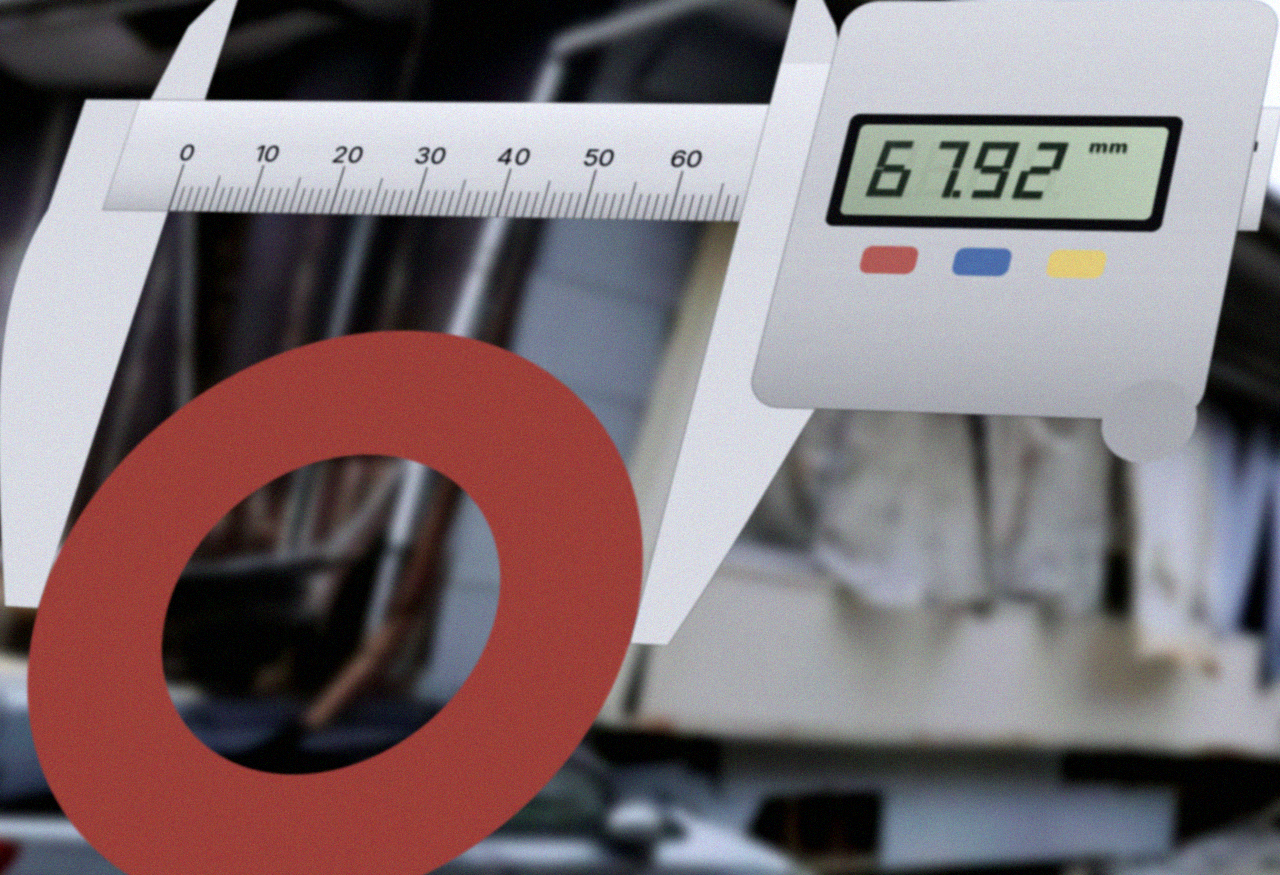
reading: mm 67.92
